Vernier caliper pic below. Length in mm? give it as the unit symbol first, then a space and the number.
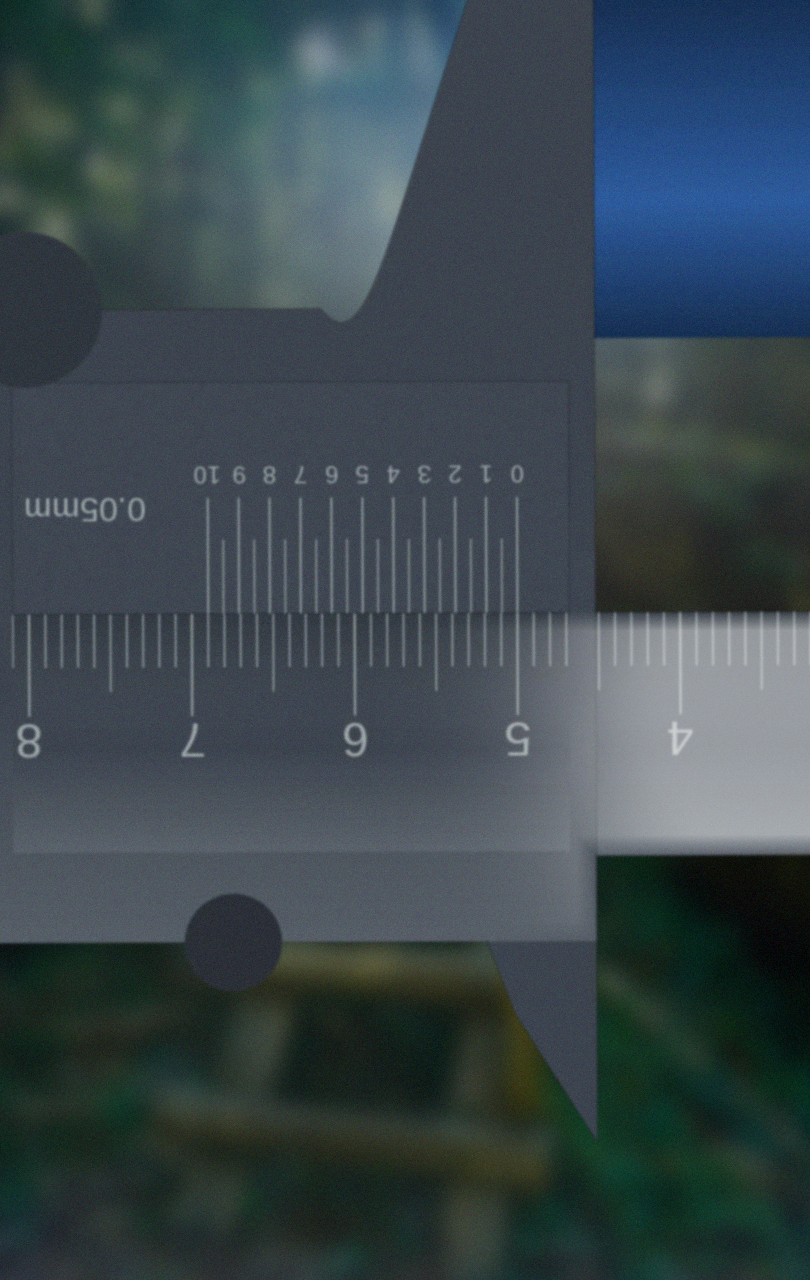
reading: mm 50.0
